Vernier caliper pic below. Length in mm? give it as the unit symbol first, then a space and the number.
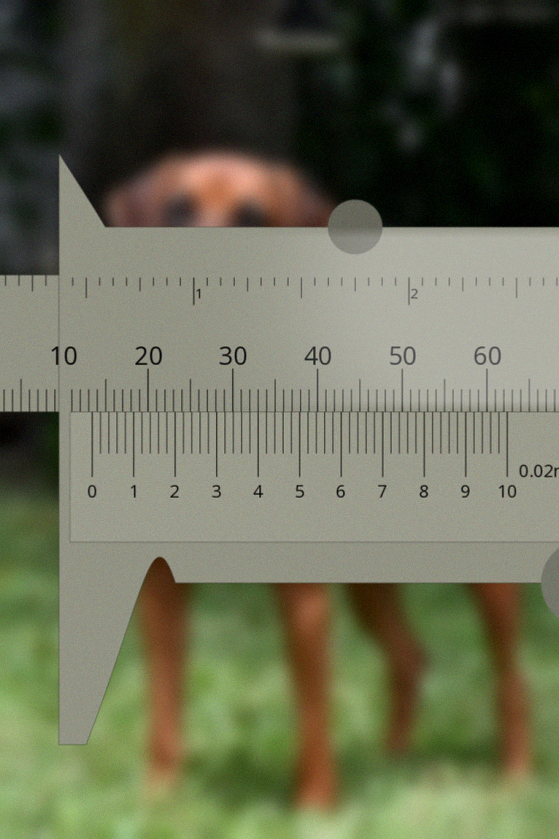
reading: mm 13.4
